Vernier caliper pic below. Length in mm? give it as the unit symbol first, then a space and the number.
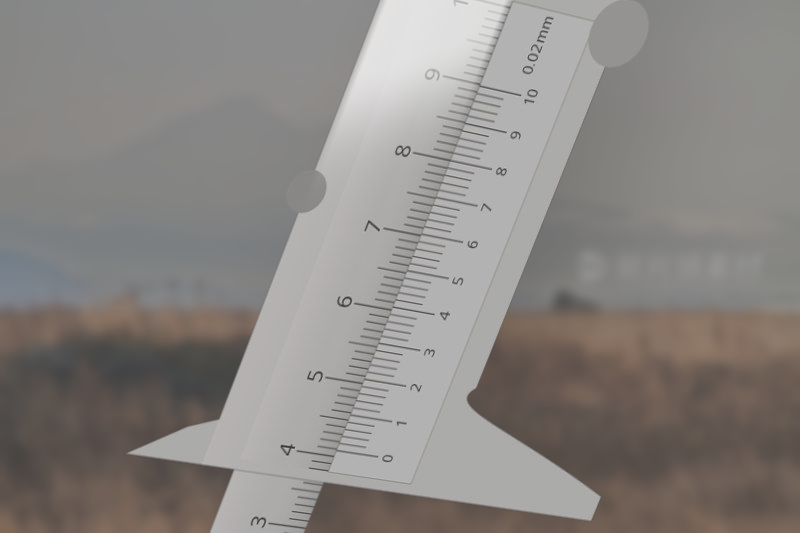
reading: mm 40.8
